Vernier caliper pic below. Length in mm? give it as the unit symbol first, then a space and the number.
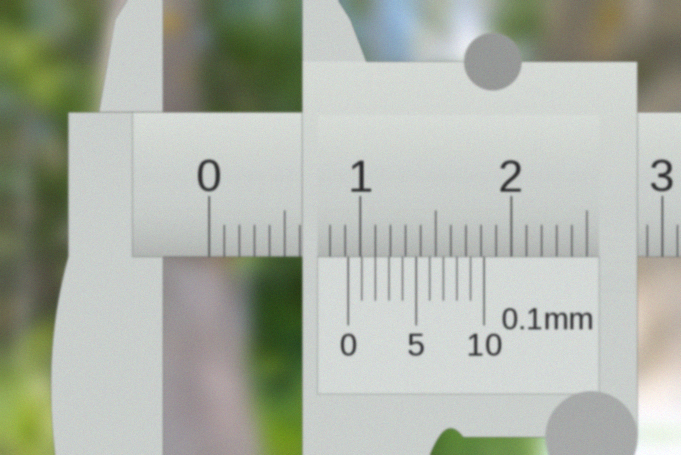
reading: mm 9.2
